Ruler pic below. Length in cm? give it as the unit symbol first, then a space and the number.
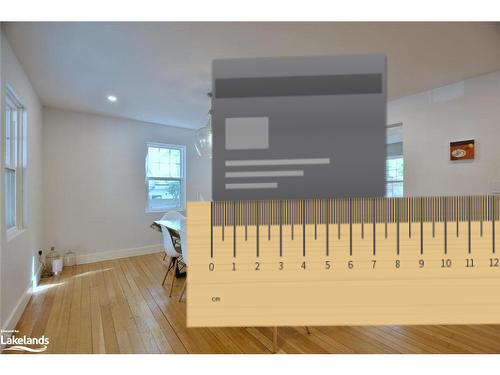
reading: cm 7.5
